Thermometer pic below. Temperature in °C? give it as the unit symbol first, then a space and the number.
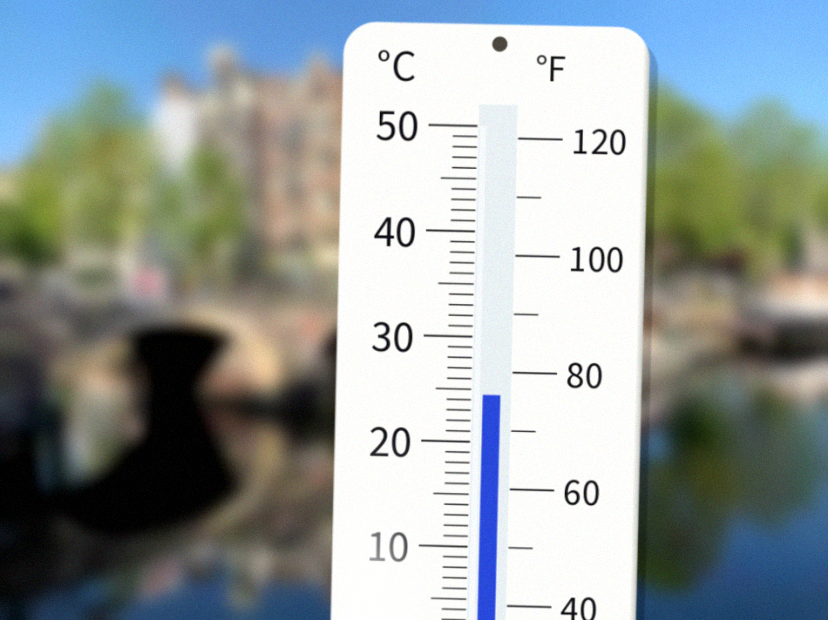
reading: °C 24.5
